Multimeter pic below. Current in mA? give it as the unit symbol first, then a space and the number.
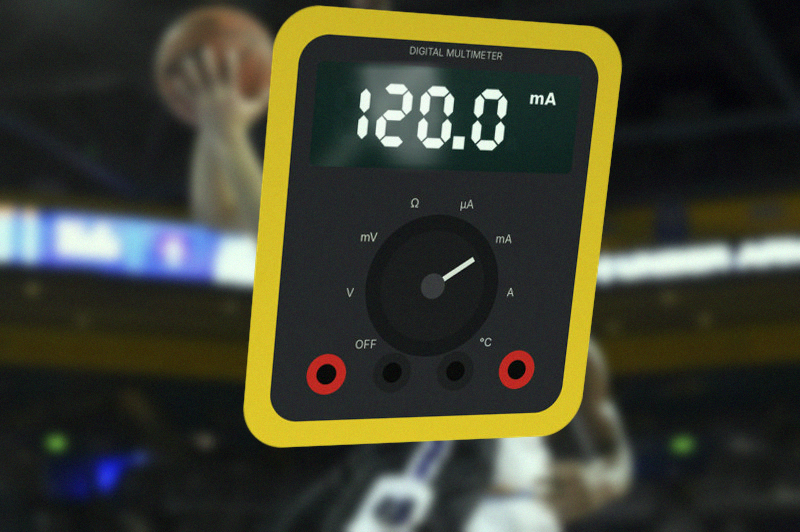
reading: mA 120.0
